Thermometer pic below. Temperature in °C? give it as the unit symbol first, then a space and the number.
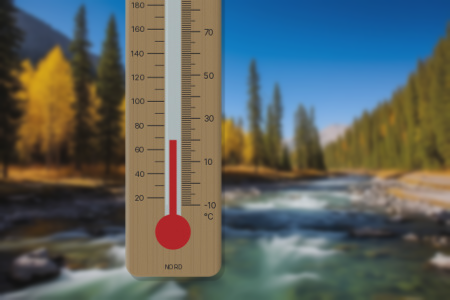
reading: °C 20
